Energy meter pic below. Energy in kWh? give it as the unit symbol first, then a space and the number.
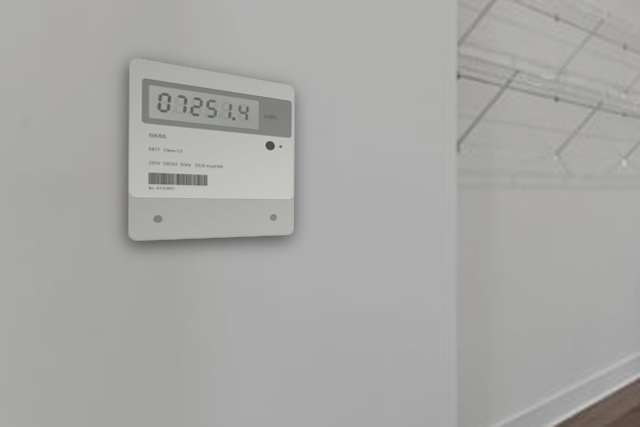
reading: kWh 7251.4
